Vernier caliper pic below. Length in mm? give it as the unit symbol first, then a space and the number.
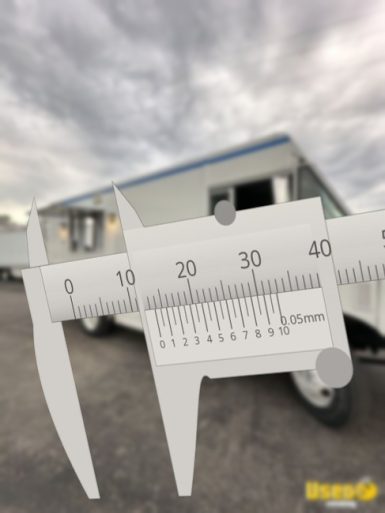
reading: mm 13.8
